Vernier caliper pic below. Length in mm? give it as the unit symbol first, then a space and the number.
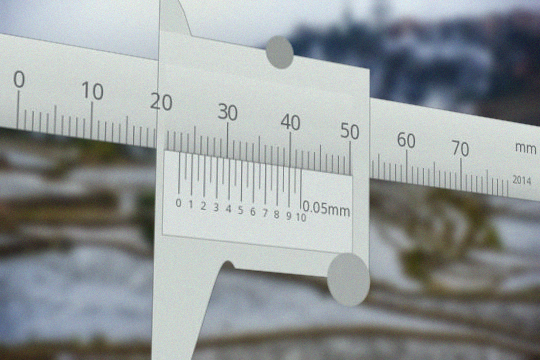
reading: mm 22.8
